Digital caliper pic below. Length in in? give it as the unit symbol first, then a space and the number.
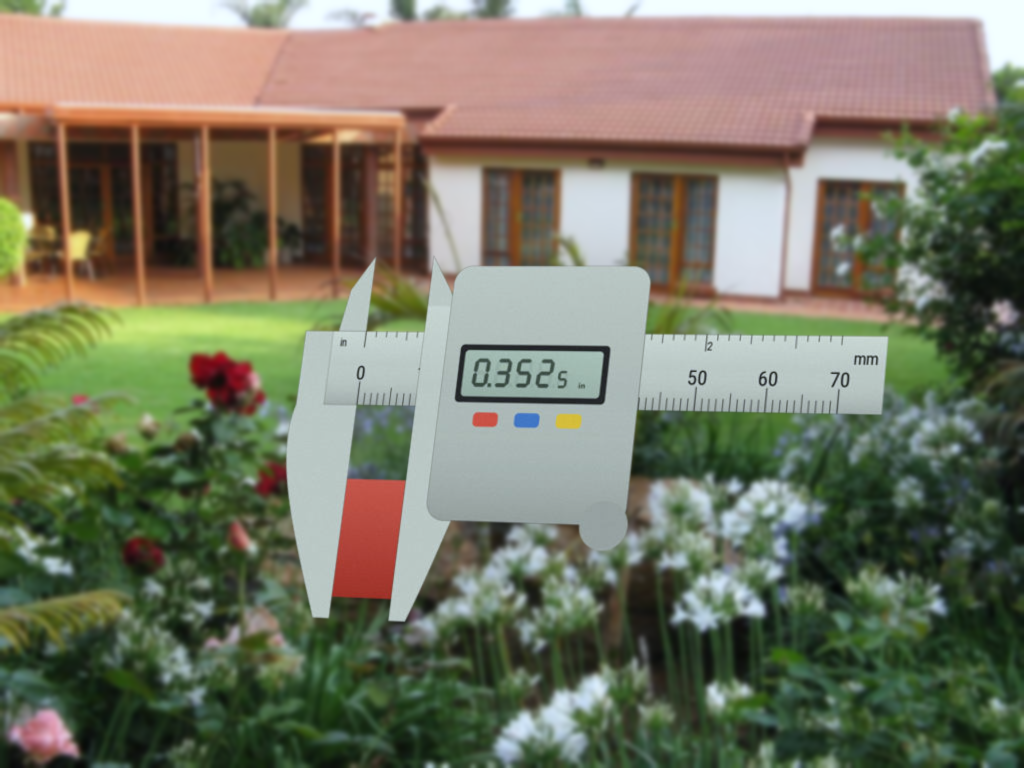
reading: in 0.3525
